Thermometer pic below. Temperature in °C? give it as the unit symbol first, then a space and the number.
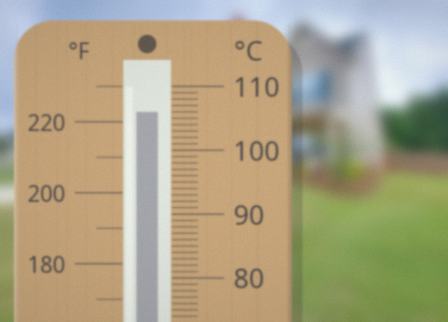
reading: °C 106
